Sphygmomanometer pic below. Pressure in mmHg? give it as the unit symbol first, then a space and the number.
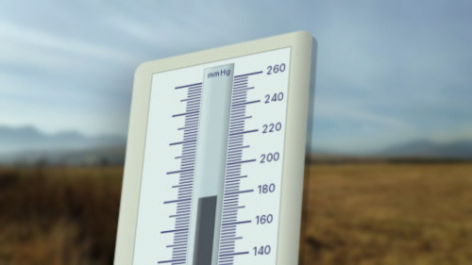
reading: mmHg 180
